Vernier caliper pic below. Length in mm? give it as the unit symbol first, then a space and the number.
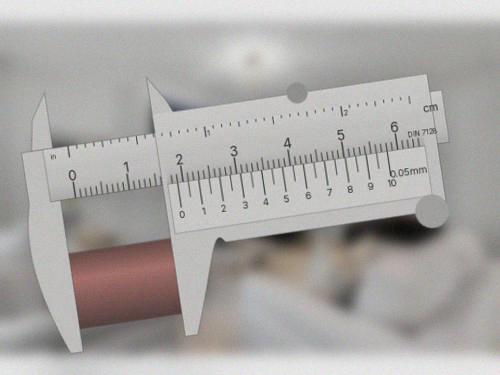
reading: mm 19.0
